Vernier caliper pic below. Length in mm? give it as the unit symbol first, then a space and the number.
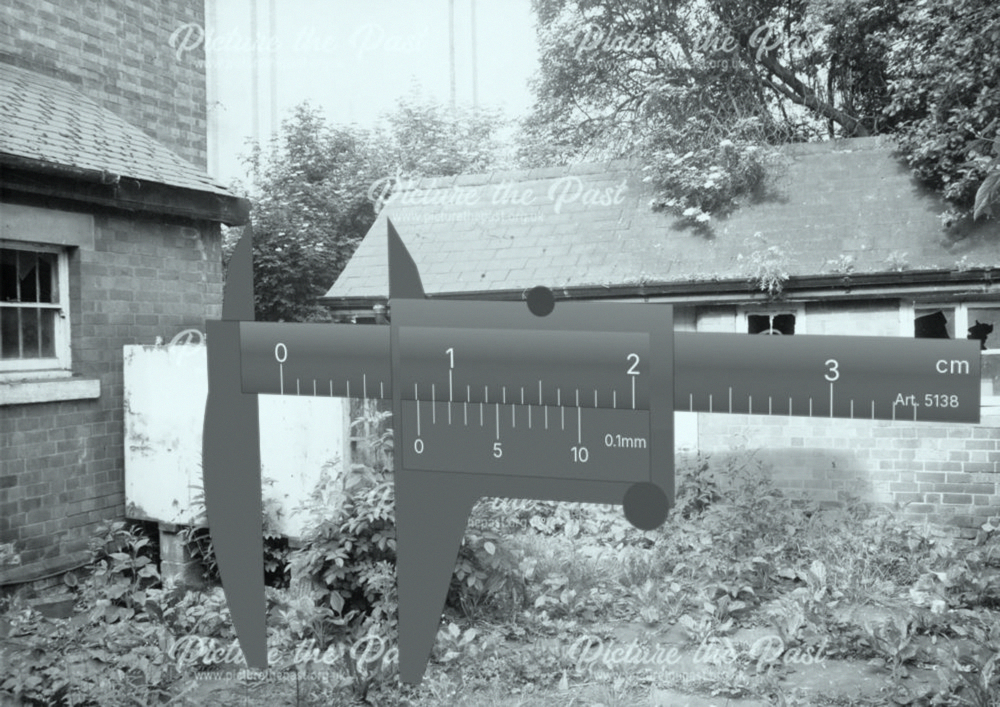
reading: mm 8.1
